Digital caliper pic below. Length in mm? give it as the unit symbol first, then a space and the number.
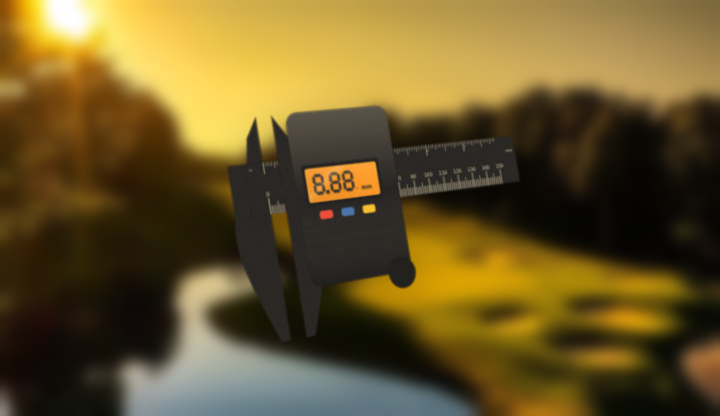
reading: mm 8.88
